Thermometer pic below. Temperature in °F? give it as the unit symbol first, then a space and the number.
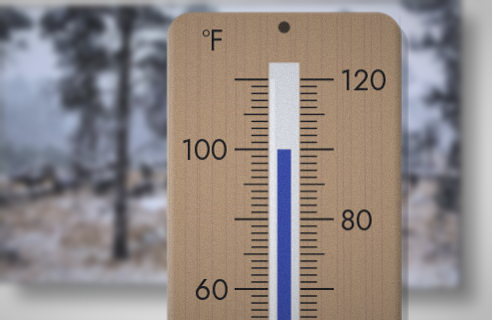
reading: °F 100
